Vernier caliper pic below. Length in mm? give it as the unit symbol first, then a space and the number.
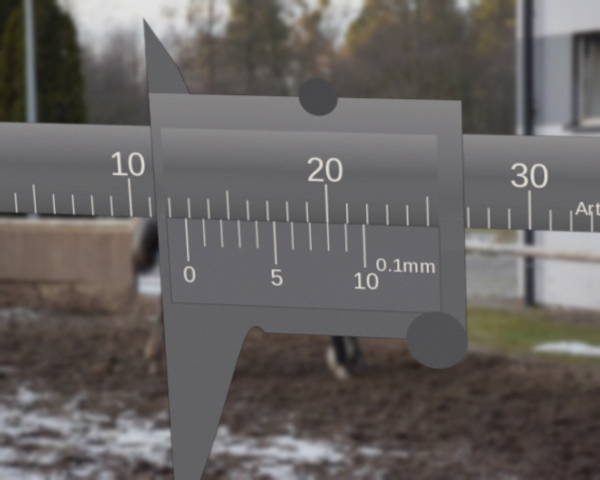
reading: mm 12.8
